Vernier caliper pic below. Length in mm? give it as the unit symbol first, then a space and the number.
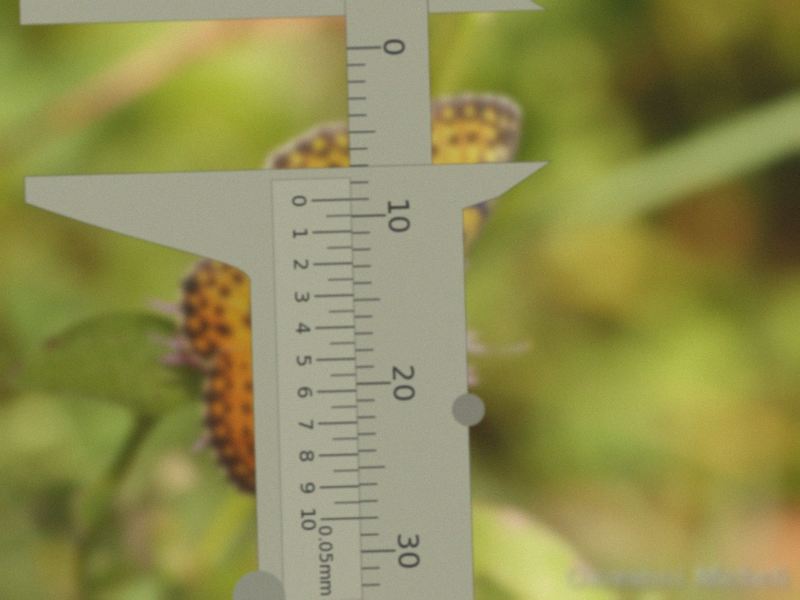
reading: mm 9.0
